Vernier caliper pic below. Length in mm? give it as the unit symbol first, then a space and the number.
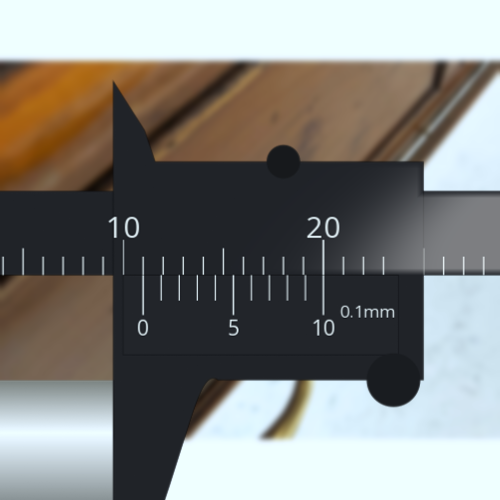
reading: mm 11.0
